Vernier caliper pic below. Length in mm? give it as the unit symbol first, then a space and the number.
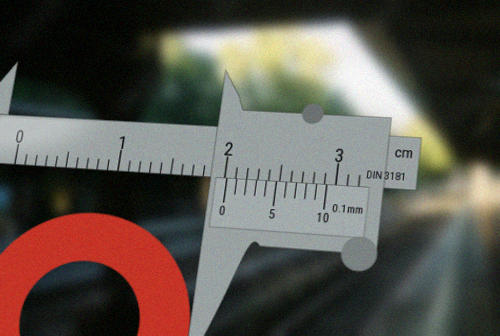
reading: mm 20.2
